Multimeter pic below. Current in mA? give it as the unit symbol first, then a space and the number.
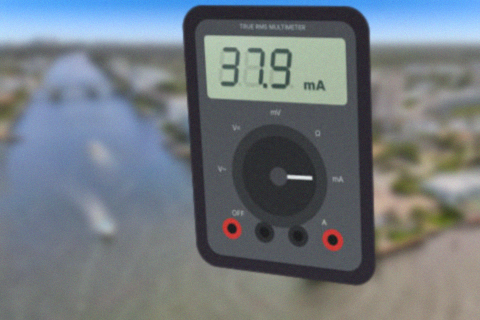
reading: mA 37.9
